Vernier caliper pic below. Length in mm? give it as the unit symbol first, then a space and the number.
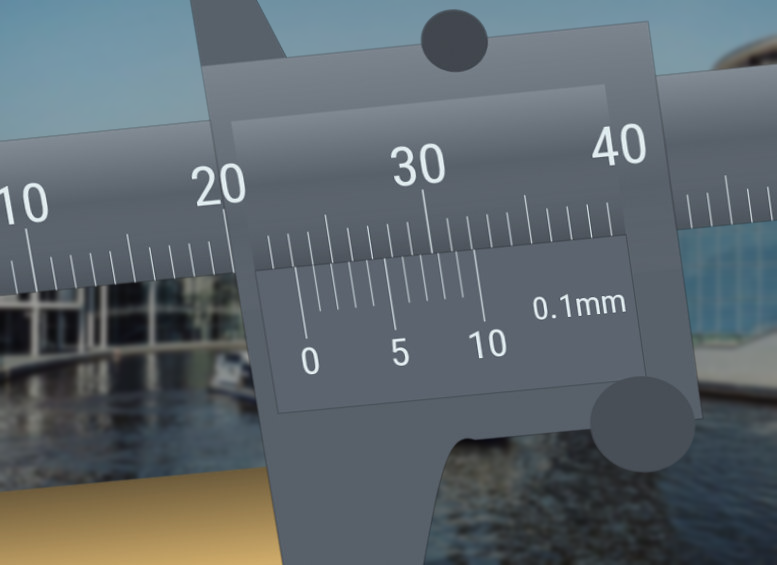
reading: mm 23.1
